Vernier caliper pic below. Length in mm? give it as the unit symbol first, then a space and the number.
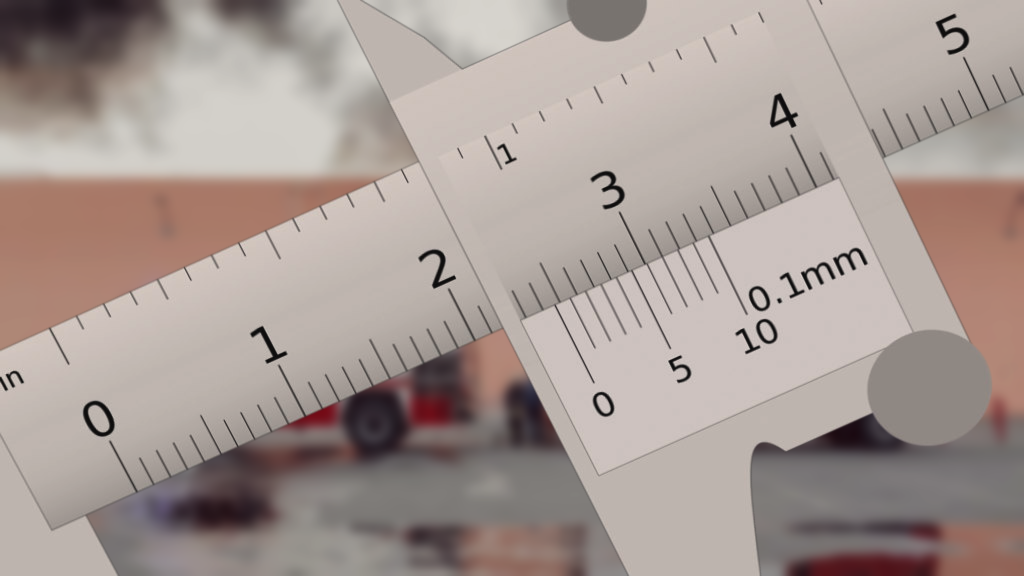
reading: mm 24.7
